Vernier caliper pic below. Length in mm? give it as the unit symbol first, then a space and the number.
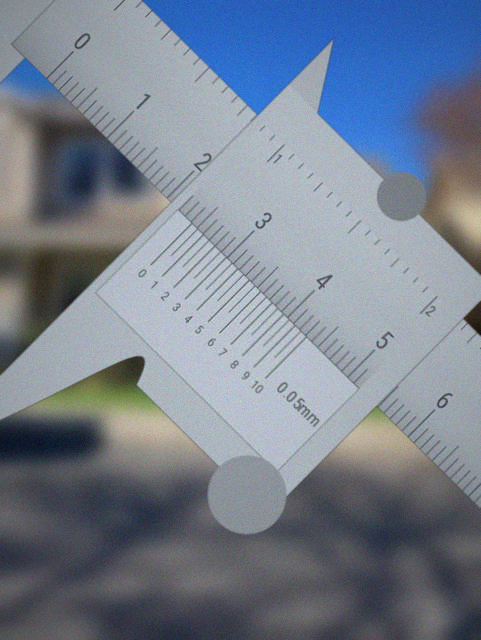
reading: mm 24.2
